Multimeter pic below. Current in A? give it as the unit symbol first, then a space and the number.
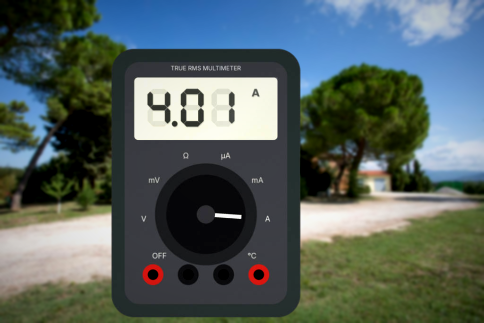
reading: A 4.01
